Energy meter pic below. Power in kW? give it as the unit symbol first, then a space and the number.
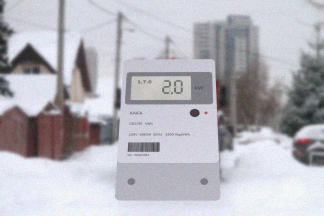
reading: kW 2.0
